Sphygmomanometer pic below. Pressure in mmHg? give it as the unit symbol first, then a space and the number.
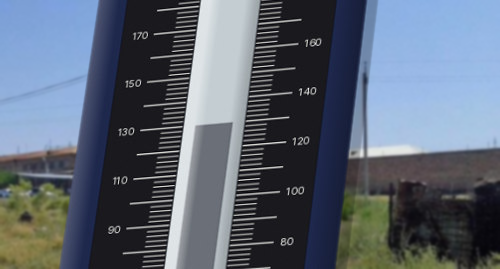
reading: mmHg 130
